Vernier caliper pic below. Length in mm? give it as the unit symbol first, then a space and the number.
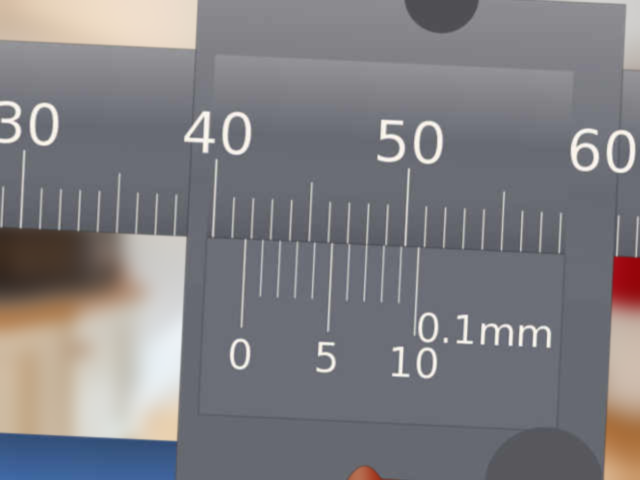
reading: mm 41.7
